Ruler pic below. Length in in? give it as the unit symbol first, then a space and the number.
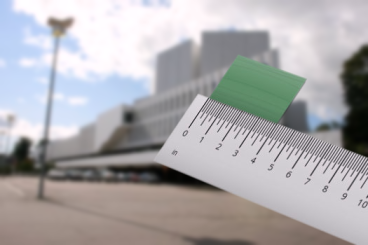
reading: in 4
